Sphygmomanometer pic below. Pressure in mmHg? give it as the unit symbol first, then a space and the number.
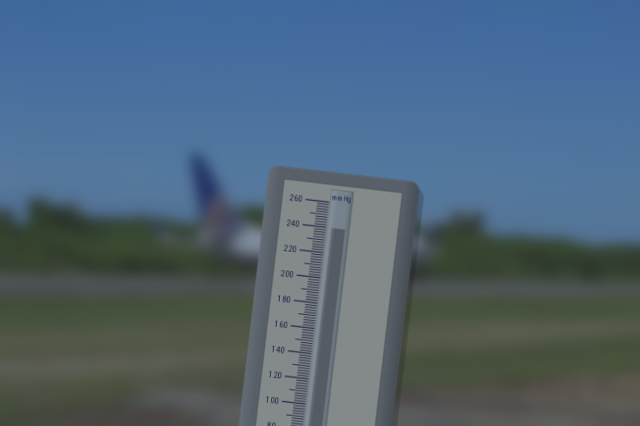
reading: mmHg 240
